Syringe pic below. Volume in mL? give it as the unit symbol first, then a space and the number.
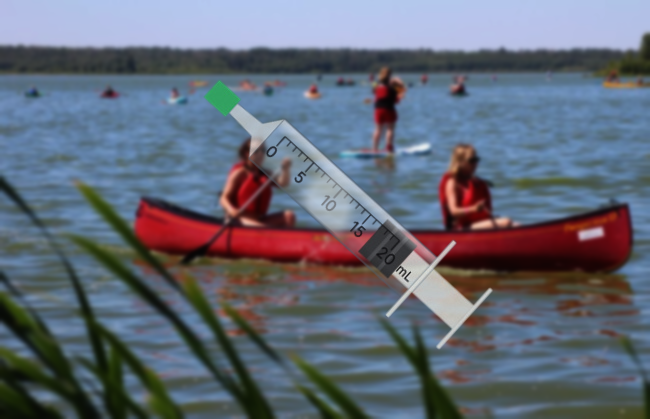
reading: mL 17
